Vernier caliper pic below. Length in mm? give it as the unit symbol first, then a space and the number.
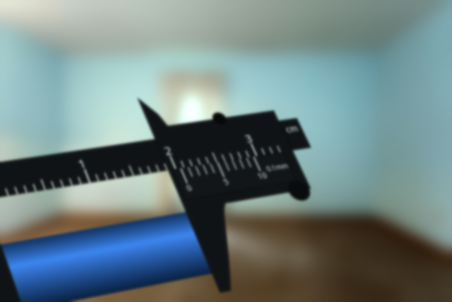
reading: mm 20.6
